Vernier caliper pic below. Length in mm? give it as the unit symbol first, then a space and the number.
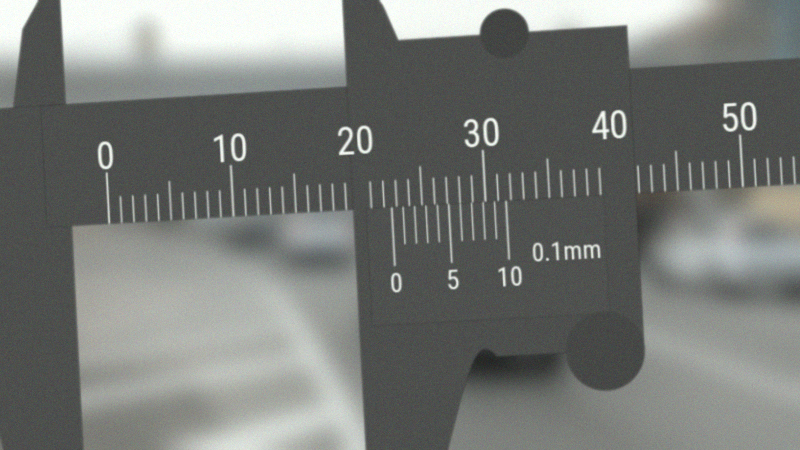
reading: mm 22.6
